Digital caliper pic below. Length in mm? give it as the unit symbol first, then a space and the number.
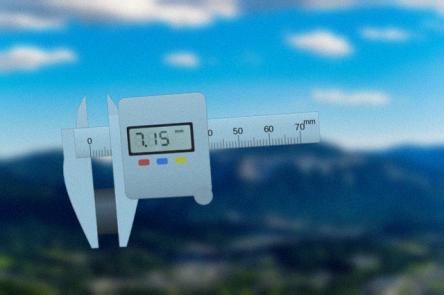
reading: mm 7.15
